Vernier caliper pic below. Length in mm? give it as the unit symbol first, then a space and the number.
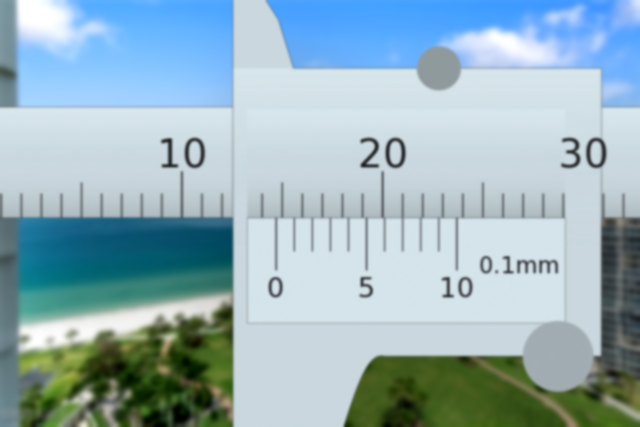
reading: mm 14.7
